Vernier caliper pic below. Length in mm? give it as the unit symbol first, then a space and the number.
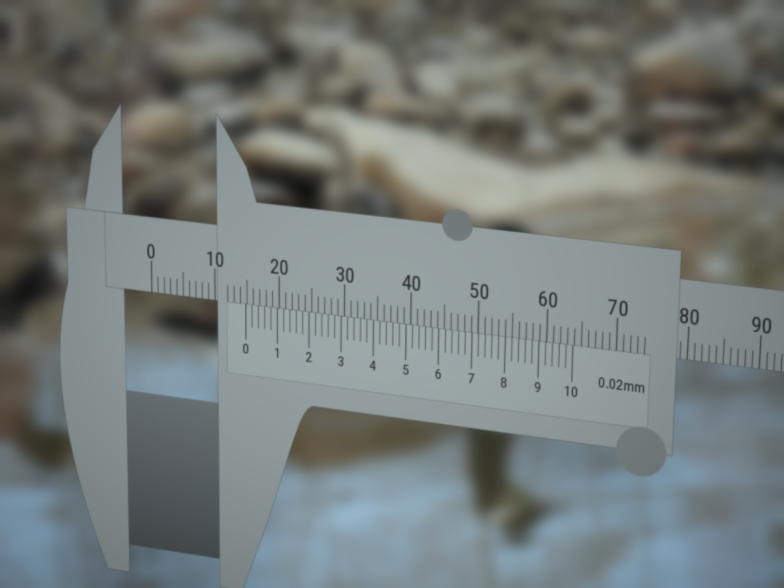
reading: mm 14.8
